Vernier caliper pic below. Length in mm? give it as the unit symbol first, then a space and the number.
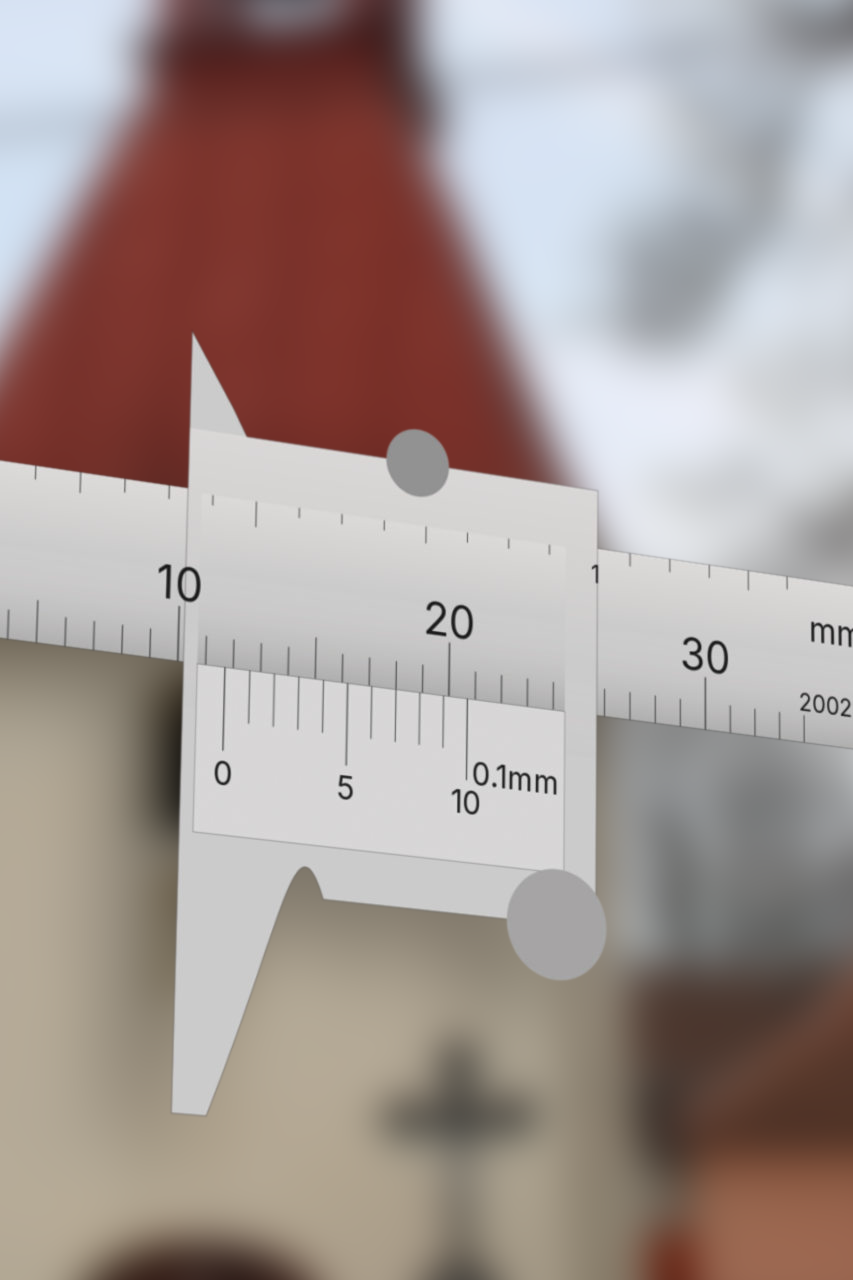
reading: mm 11.7
